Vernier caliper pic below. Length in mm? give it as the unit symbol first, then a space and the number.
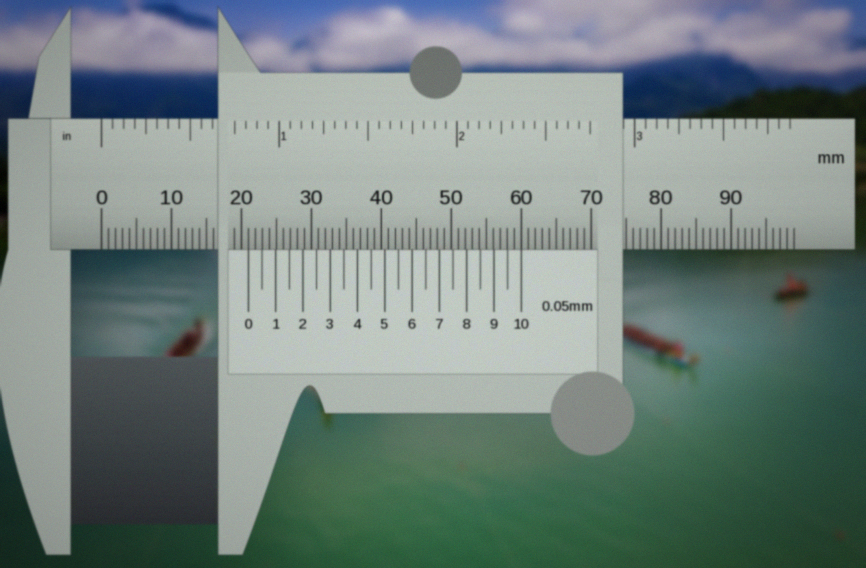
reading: mm 21.0
